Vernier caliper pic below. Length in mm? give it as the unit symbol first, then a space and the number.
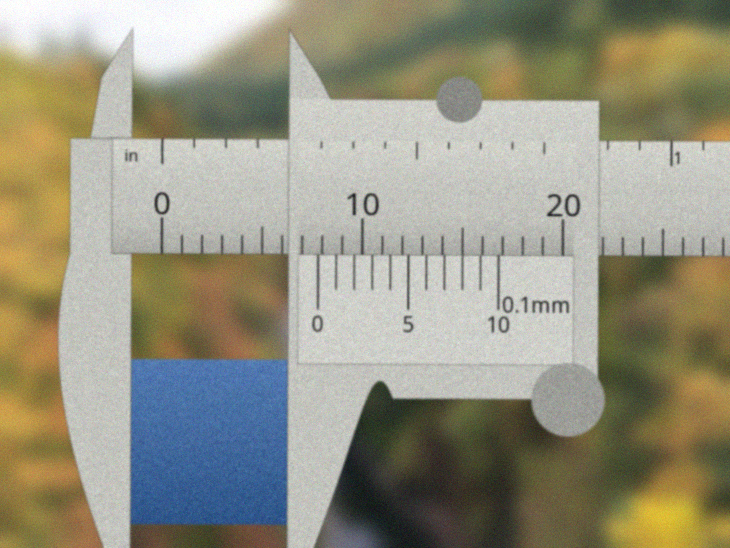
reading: mm 7.8
